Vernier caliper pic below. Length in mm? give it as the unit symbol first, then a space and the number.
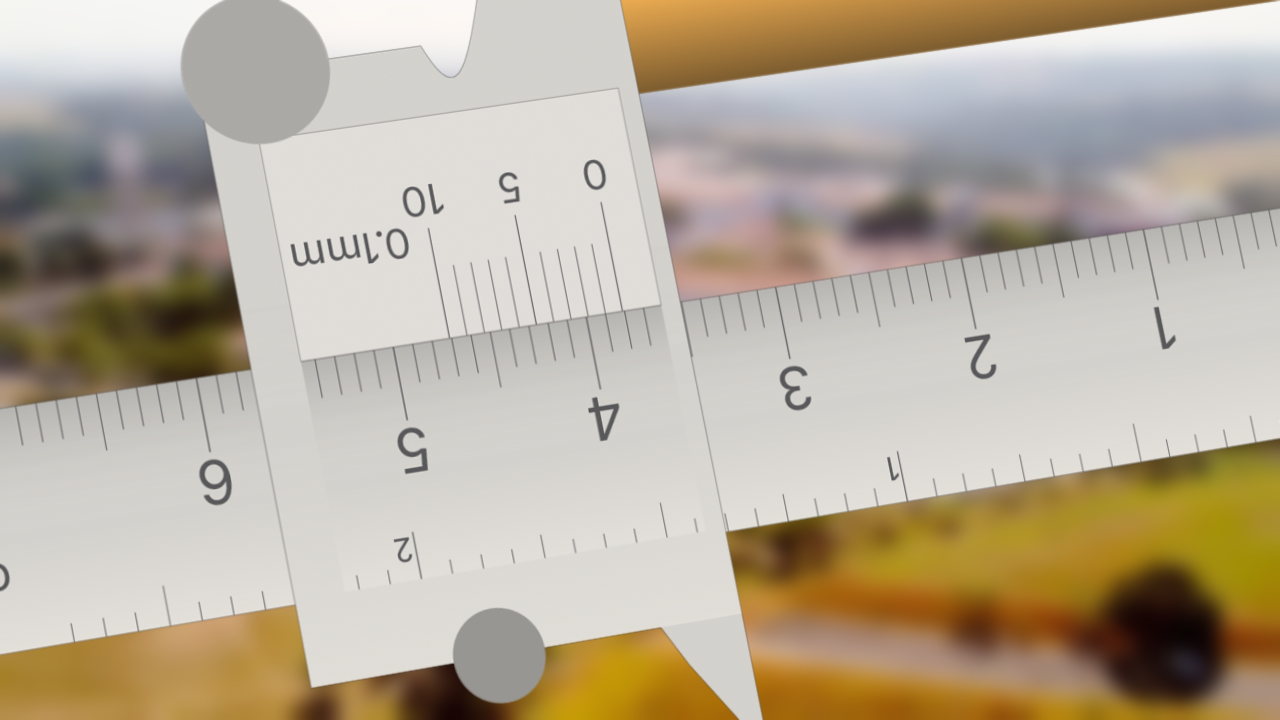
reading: mm 38.1
